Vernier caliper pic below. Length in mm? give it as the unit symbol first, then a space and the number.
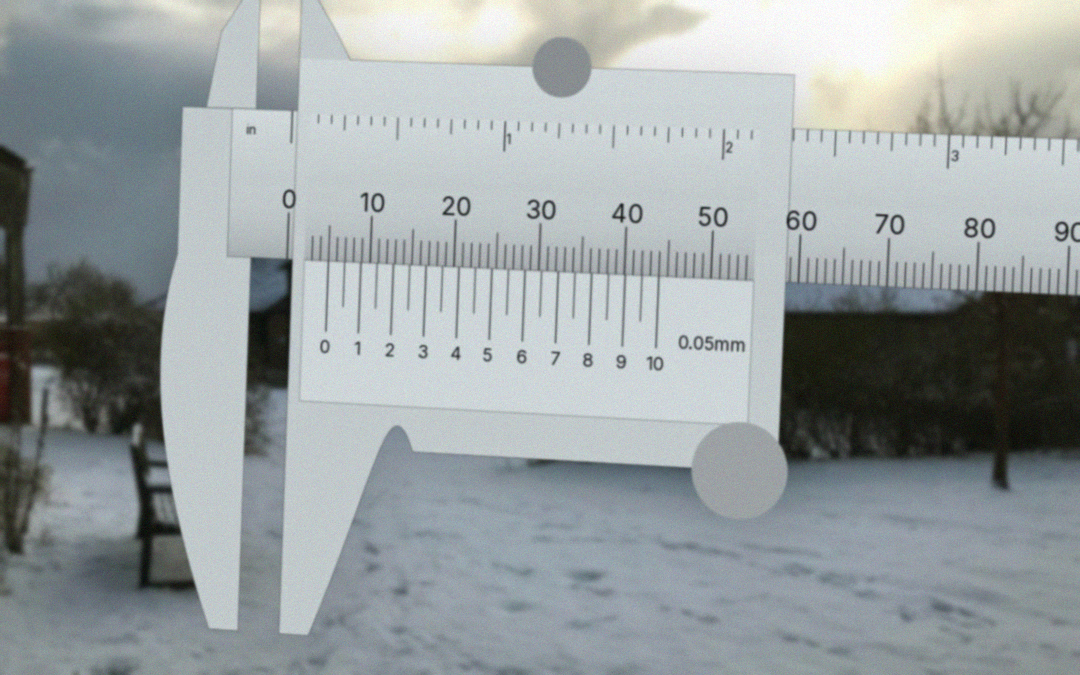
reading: mm 5.0
